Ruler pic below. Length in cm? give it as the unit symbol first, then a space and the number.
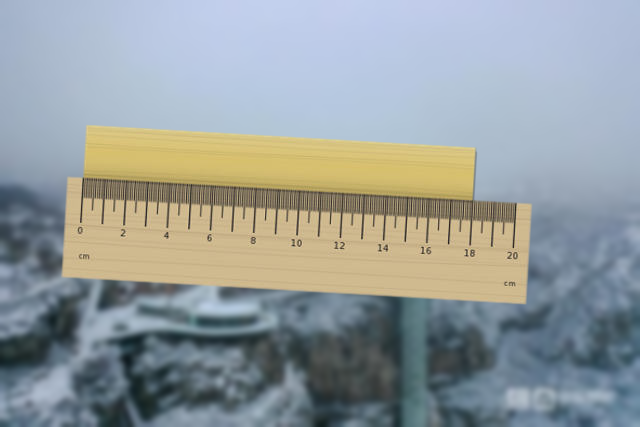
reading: cm 18
